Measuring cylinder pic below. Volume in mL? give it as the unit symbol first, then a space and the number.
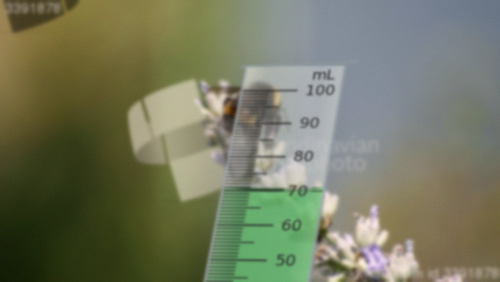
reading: mL 70
